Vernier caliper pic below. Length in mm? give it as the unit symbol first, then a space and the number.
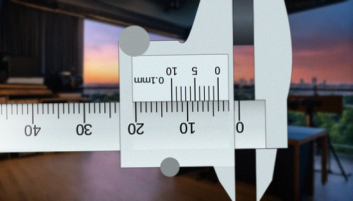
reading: mm 4.0
